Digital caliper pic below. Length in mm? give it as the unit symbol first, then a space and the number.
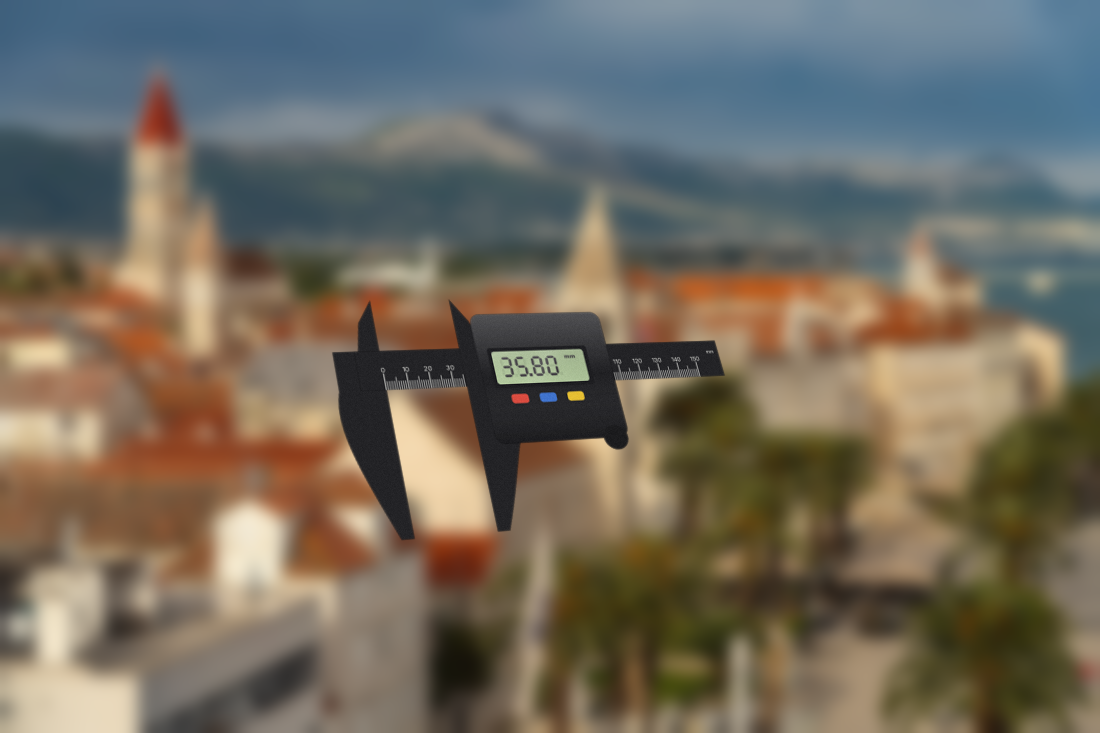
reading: mm 35.80
